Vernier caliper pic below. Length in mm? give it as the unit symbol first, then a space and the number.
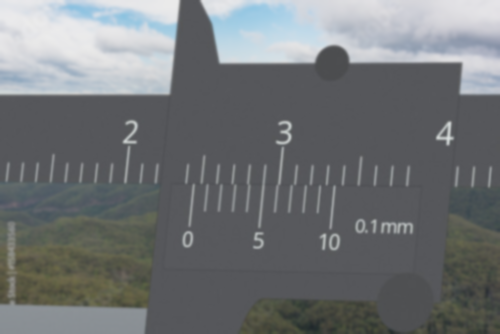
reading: mm 24.5
